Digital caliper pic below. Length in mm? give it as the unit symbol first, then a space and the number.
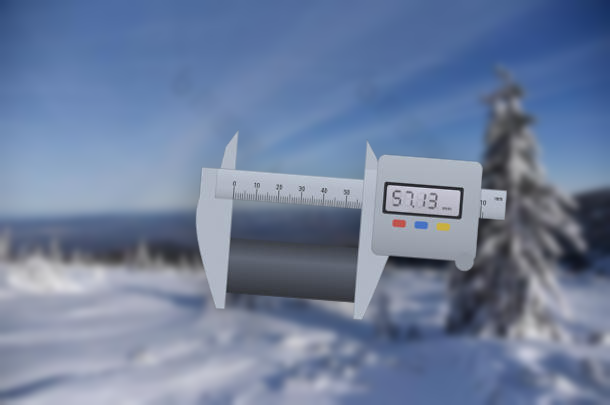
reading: mm 57.13
